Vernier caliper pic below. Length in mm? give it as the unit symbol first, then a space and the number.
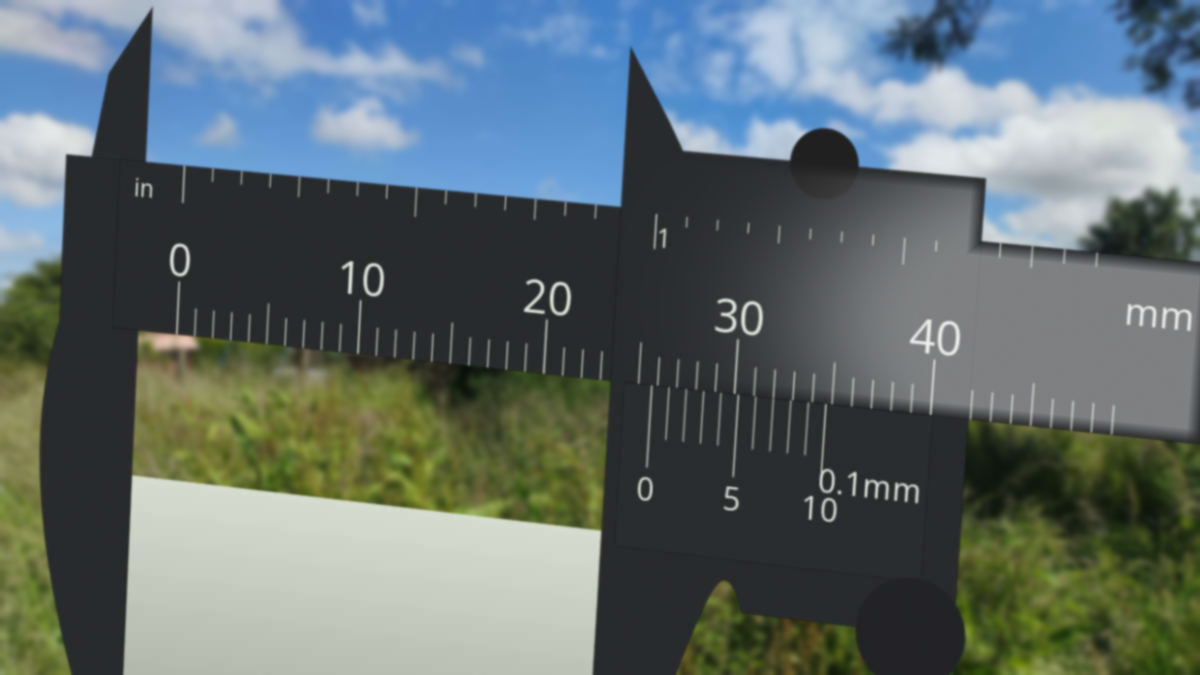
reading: mm 25.7
